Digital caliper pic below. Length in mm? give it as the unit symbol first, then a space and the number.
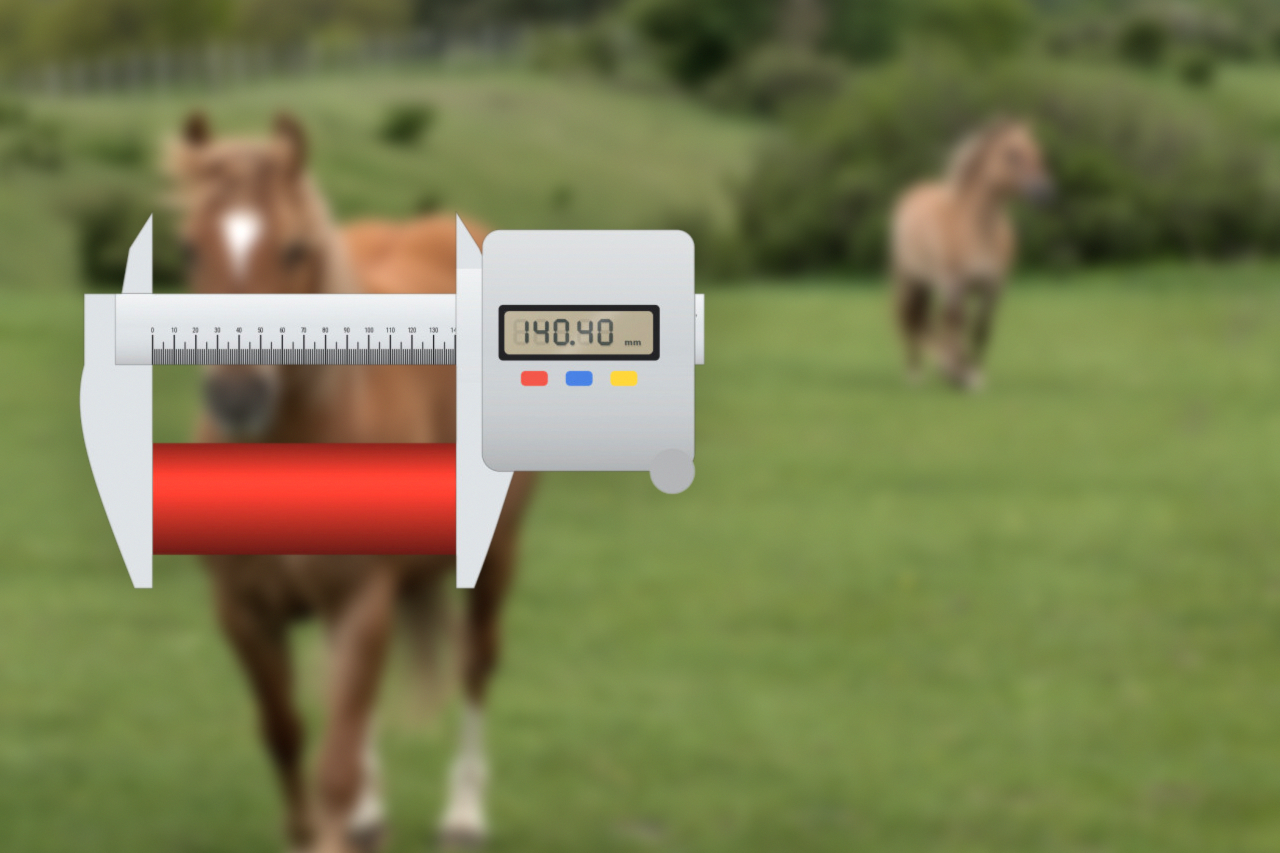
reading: mm 140.40
